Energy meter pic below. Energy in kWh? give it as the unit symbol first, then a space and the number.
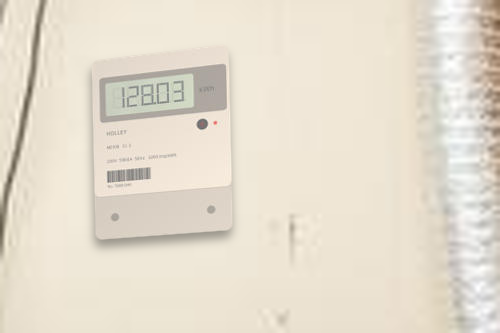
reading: kWh 128.03
